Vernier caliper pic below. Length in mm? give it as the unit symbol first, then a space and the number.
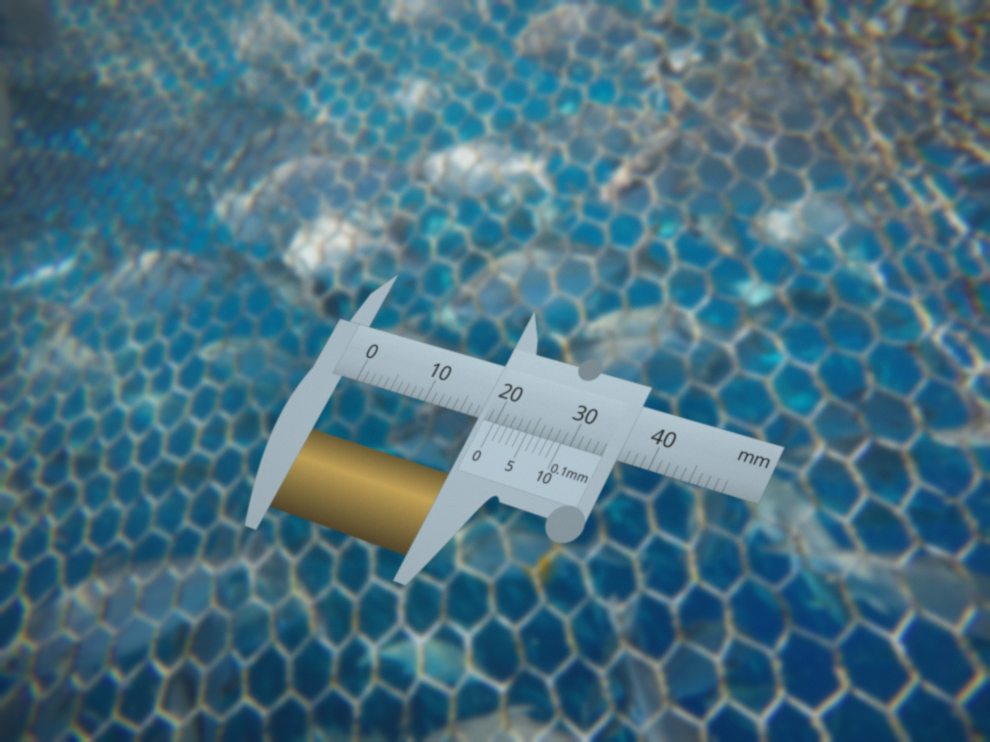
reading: mm 19.8
